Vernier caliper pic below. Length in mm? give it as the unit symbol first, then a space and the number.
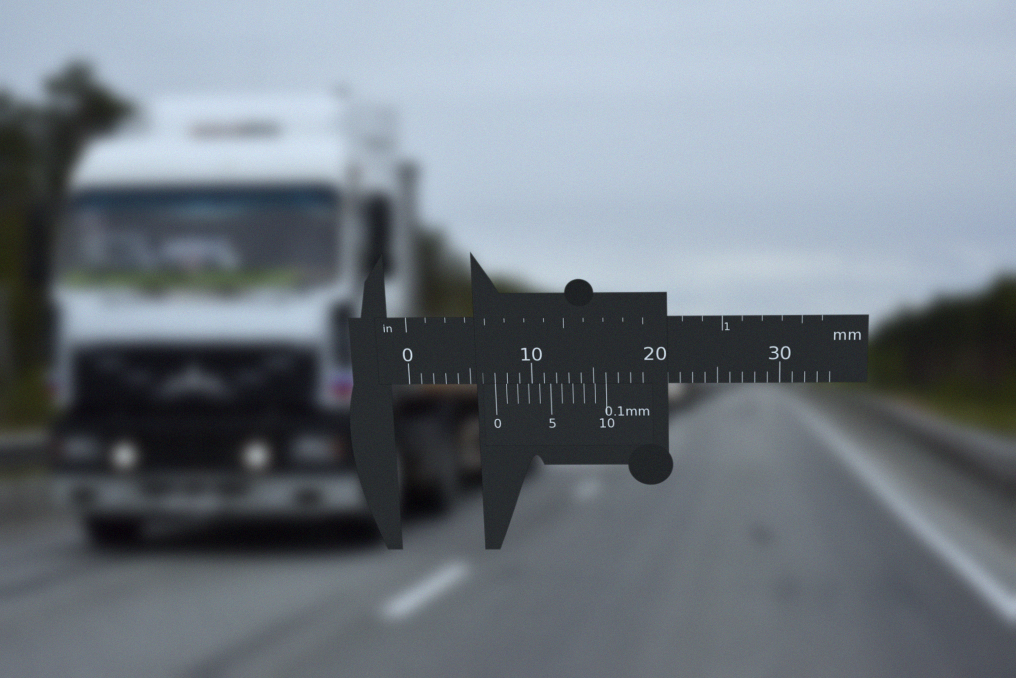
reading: mm 7.0
